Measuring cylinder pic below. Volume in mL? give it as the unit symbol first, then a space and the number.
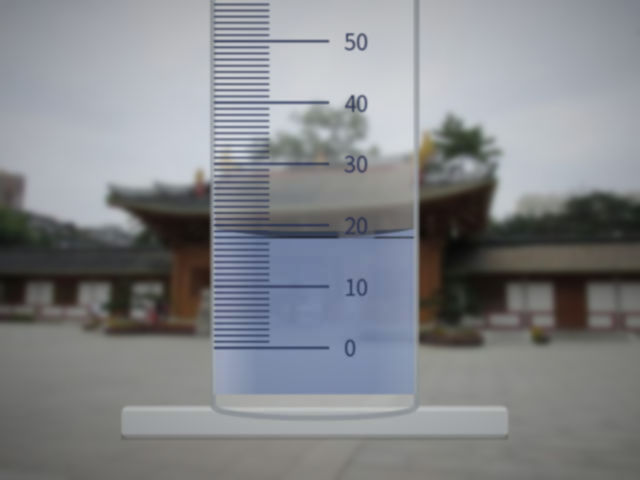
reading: mL 18
